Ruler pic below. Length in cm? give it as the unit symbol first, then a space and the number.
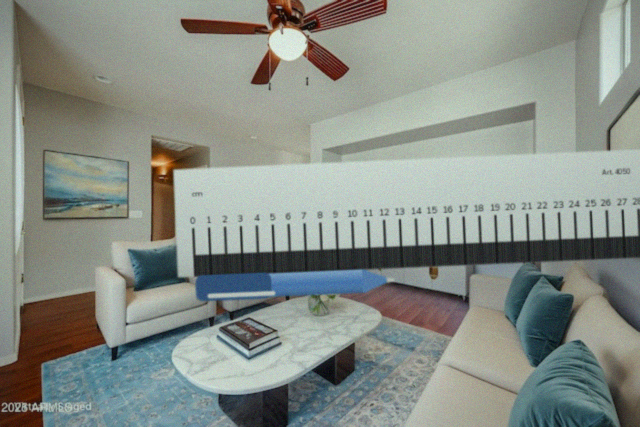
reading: cm 12.5
